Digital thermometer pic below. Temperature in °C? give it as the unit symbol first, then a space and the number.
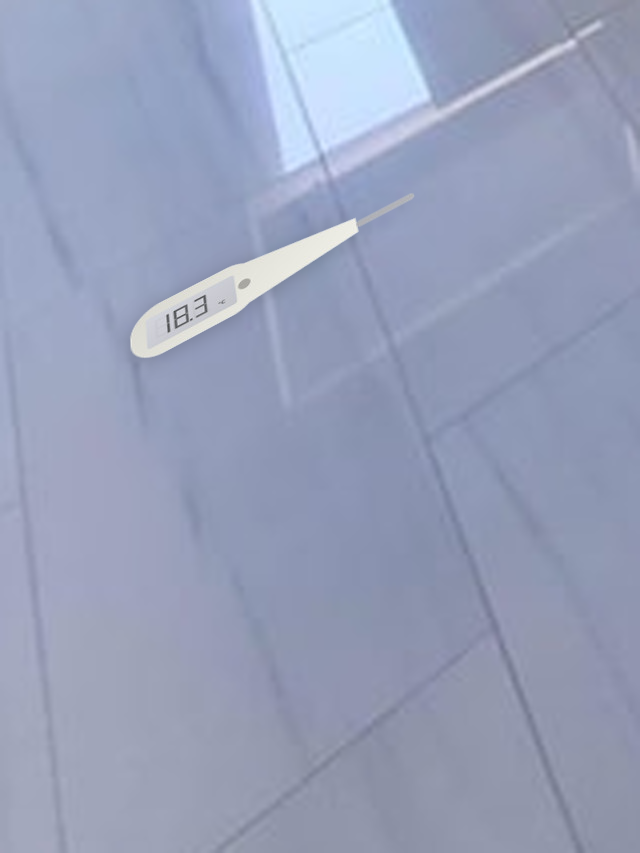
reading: °C 18.3
